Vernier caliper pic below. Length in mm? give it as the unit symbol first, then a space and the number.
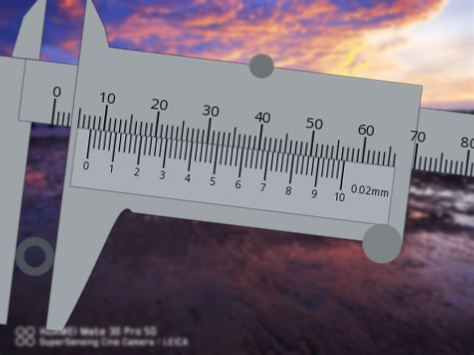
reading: mm 7.5
